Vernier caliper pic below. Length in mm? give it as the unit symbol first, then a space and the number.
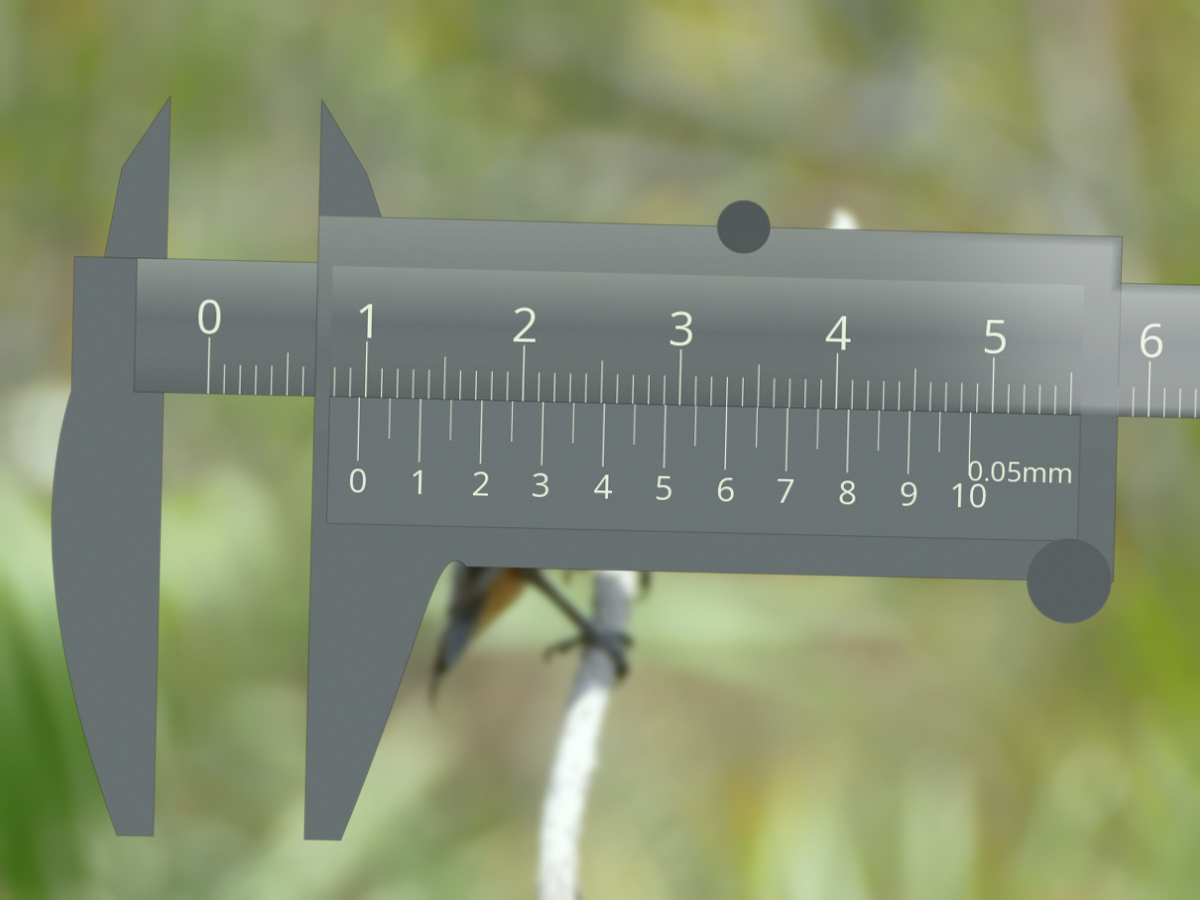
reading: mm 9.6
